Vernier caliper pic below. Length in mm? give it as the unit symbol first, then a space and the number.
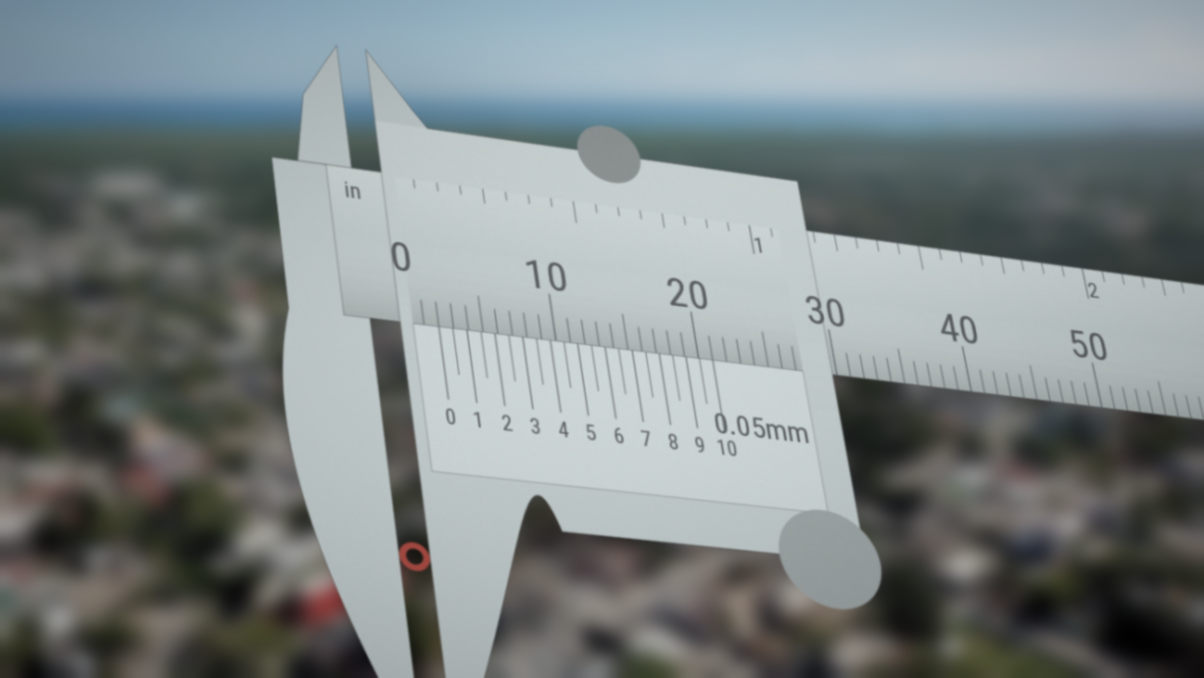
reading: mm 2.0
